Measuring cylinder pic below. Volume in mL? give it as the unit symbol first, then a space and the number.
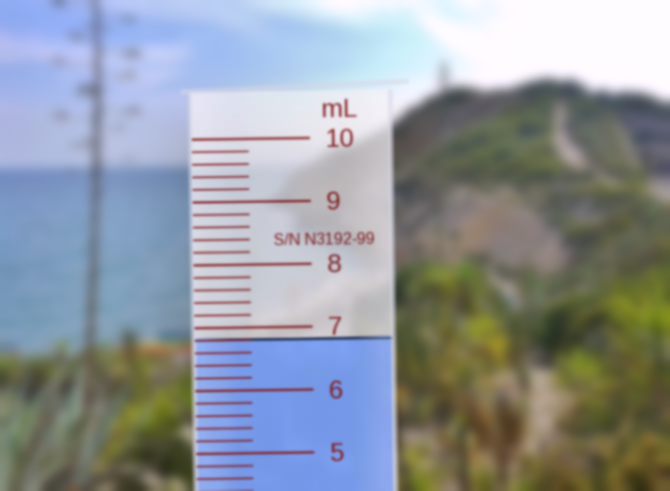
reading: mL 6.8
